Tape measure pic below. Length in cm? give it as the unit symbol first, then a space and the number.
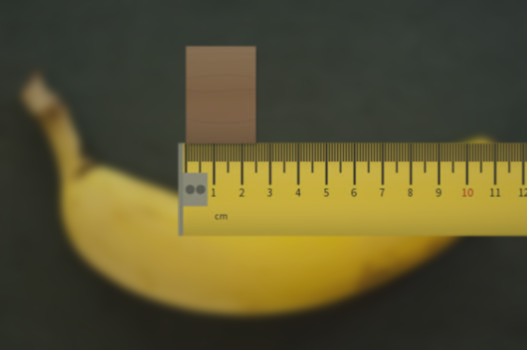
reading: cm 2.5
